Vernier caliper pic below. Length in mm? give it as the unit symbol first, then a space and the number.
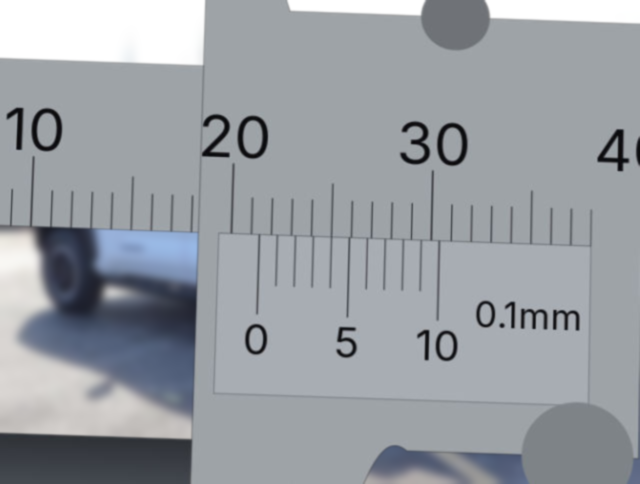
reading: mm 21.4
